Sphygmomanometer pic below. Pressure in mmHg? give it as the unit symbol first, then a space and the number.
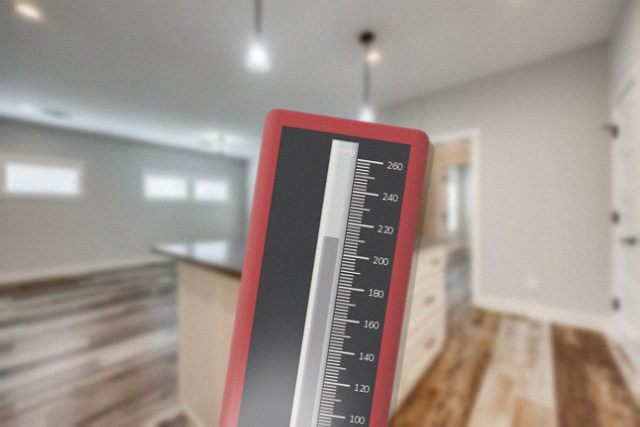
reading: mmHg 210
